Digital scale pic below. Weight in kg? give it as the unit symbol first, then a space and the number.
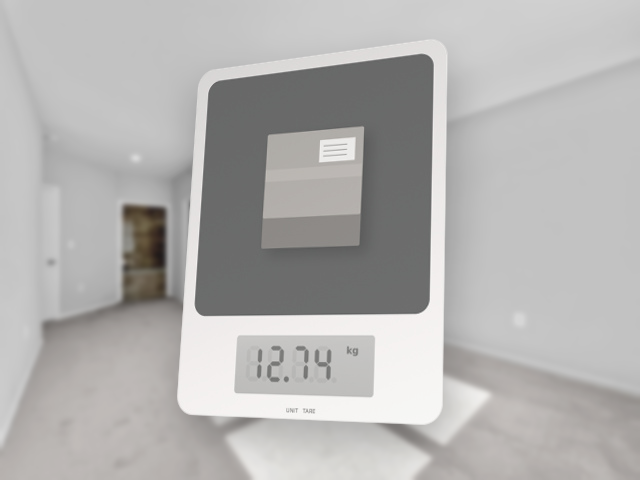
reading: kg 12.74
